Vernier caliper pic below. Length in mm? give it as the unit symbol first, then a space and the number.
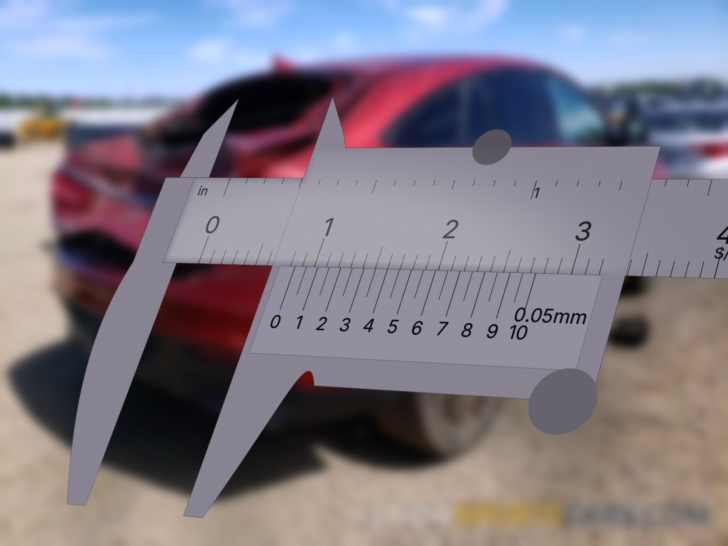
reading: mm 8.4
